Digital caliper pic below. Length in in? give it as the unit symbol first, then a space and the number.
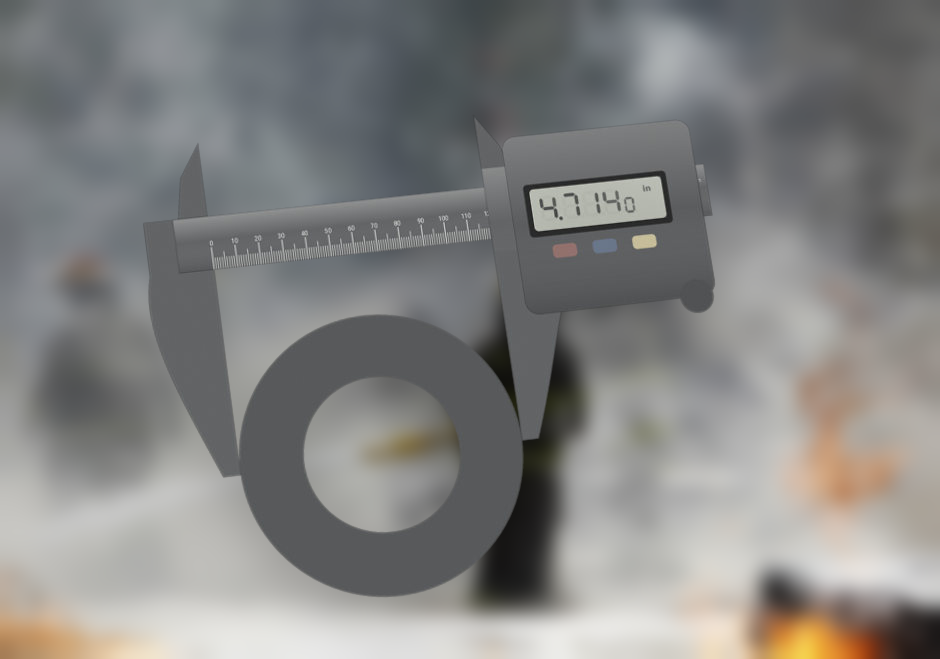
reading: in 4.7140
